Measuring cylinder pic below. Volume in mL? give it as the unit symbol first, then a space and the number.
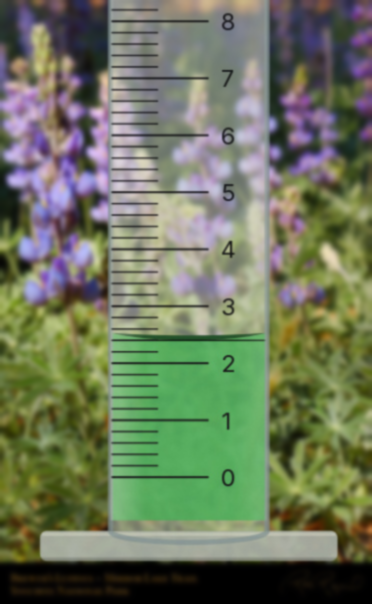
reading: mL 2.4
